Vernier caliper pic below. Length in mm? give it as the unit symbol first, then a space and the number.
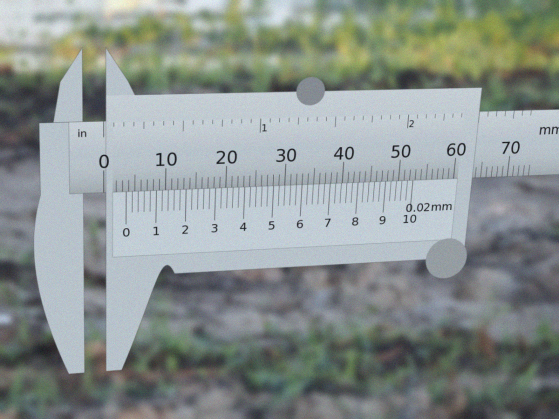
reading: mm 3.6
